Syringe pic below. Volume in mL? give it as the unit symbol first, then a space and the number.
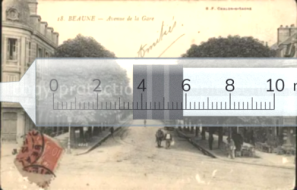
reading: mL 3.6
